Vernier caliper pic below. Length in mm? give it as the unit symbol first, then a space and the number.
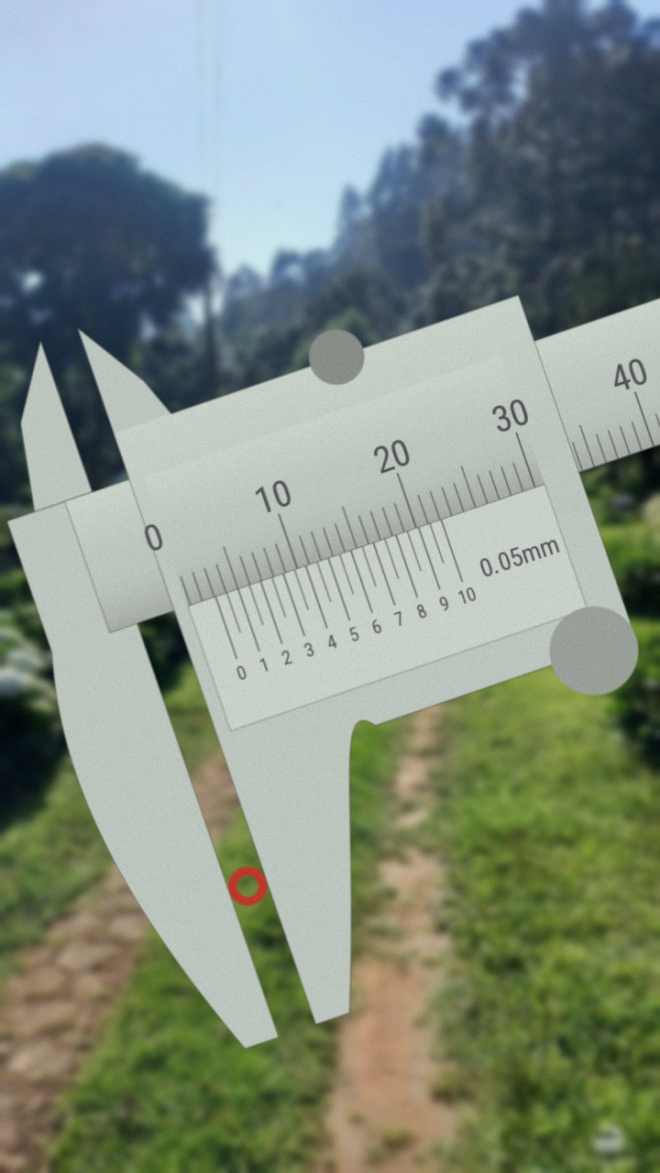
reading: mm 3.1
